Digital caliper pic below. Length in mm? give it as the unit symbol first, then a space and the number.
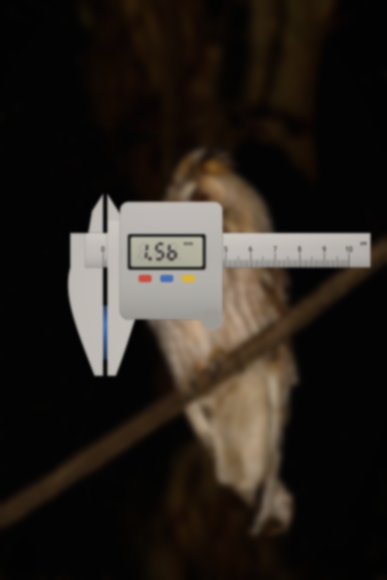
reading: mm 1.56
